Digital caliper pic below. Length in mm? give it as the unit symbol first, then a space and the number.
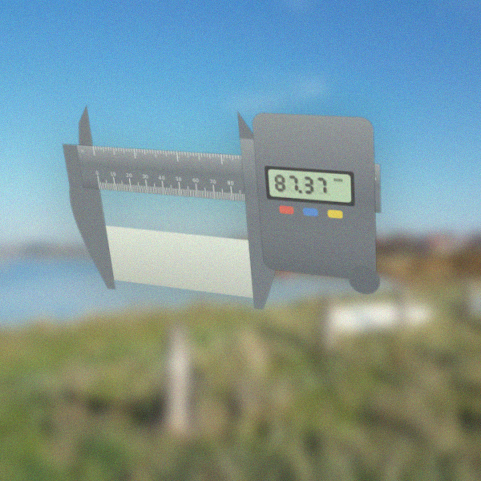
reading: mm 87.37
